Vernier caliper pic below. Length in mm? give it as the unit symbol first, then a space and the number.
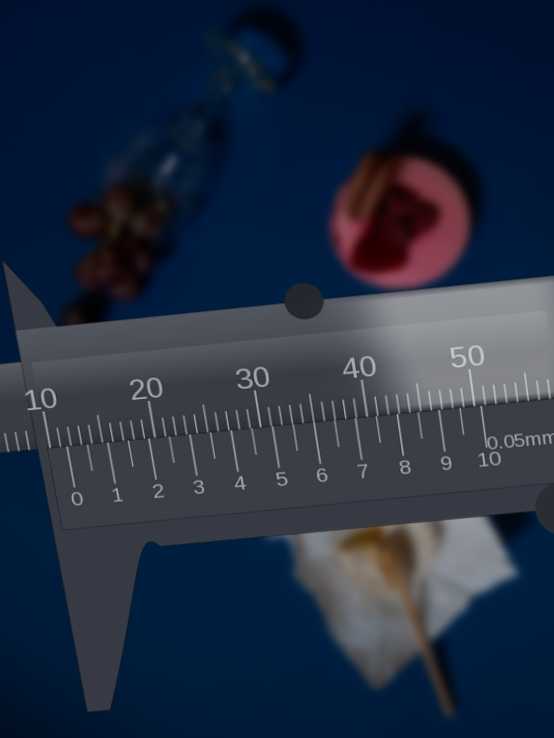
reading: mm 11.6
